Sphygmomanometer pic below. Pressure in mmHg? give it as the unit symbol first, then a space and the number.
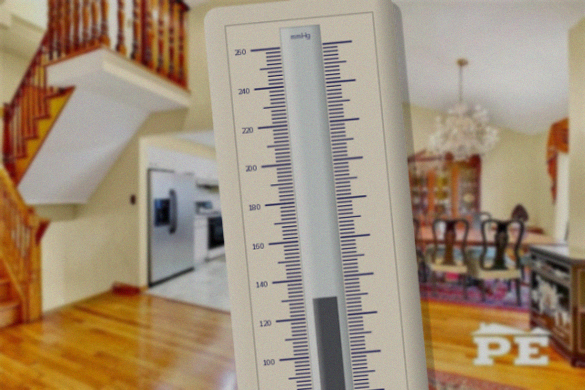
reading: mmHg 130
